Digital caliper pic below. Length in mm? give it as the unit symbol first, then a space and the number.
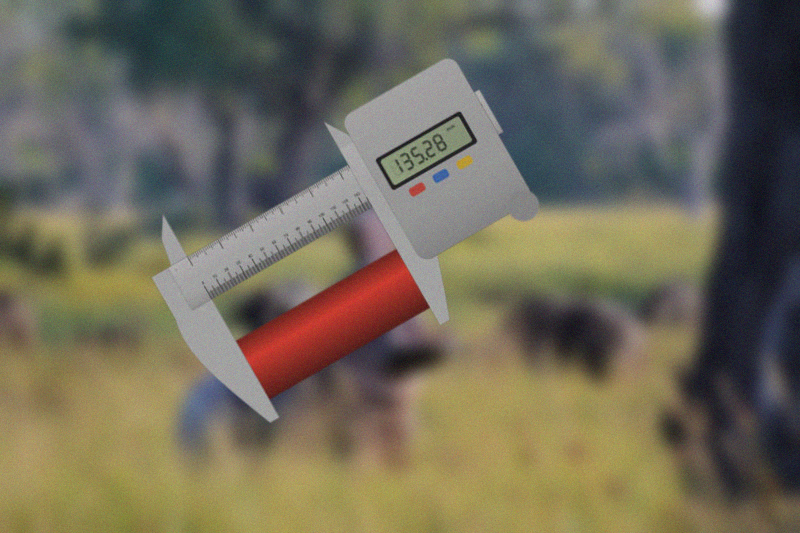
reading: mm 135.28
